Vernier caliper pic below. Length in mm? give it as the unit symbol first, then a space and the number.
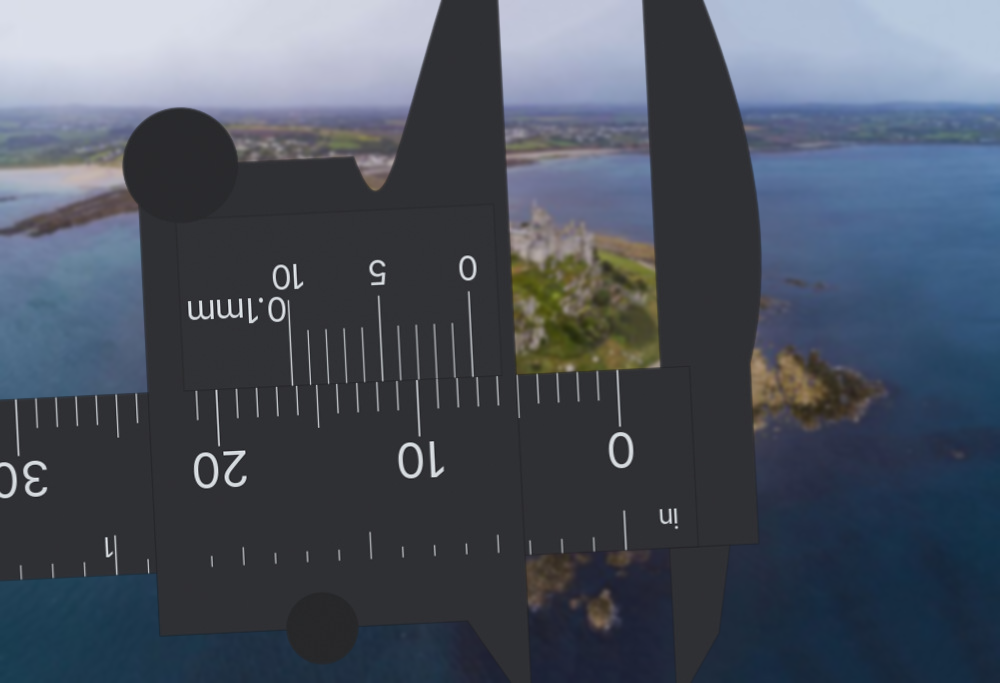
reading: mm 7.2
